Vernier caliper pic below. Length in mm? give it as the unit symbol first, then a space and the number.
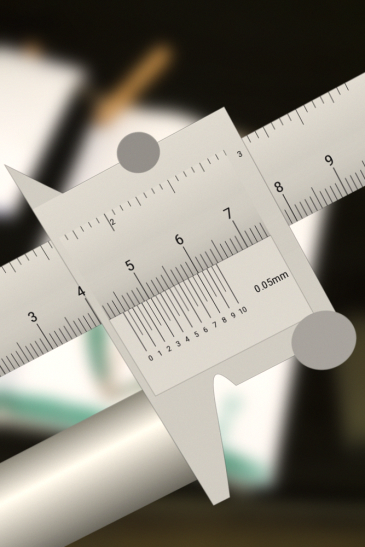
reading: mm 44.6
